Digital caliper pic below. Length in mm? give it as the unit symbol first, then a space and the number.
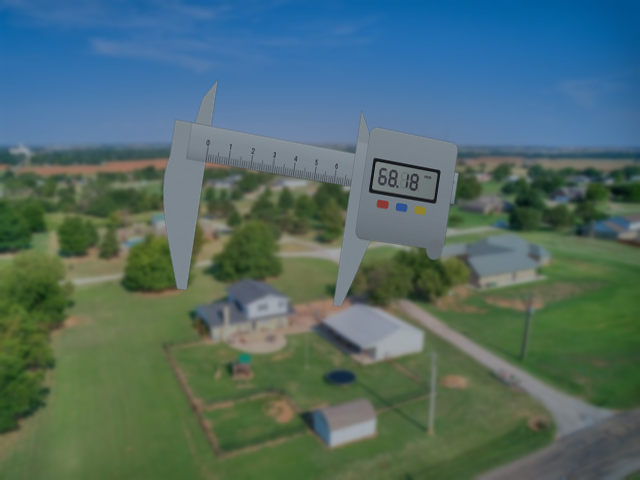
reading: mm 68.18
